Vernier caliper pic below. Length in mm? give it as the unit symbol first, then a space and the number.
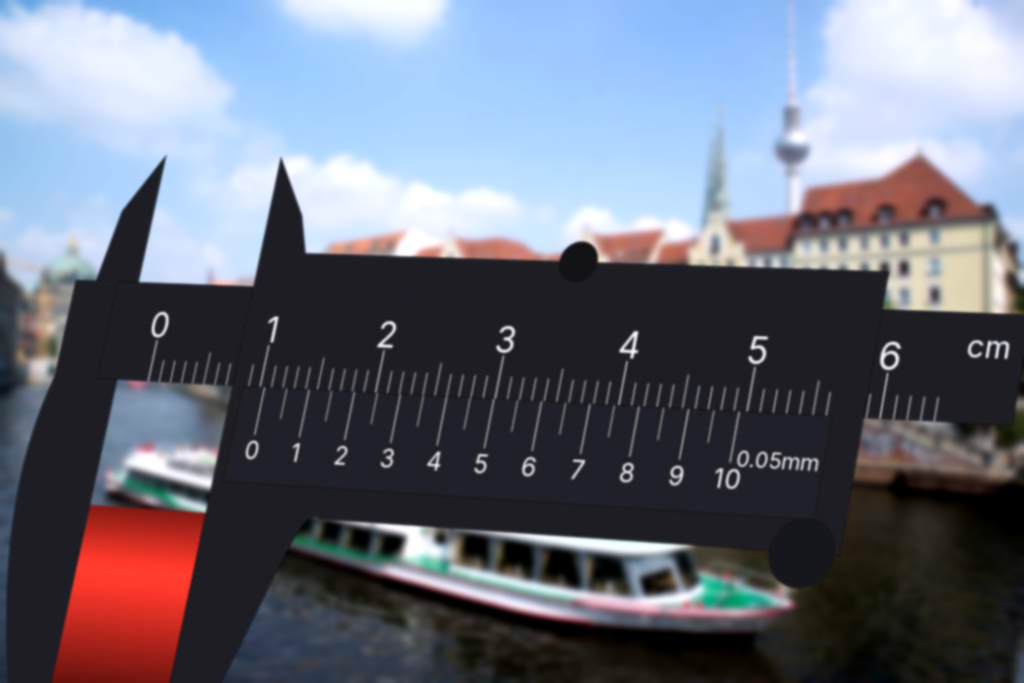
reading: mm 10.4
